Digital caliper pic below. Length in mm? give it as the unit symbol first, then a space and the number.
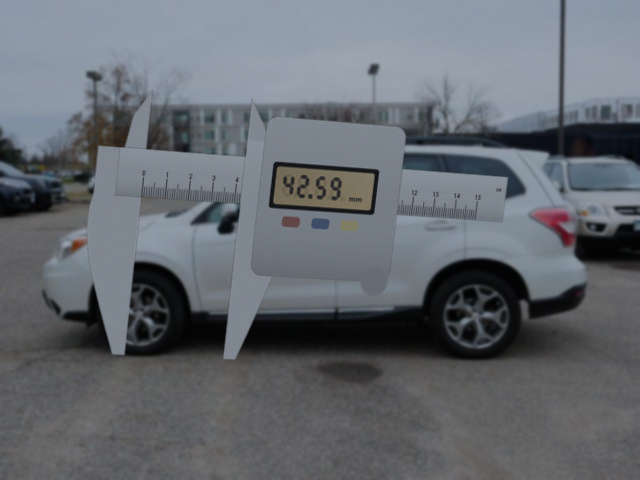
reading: mm 42.59
